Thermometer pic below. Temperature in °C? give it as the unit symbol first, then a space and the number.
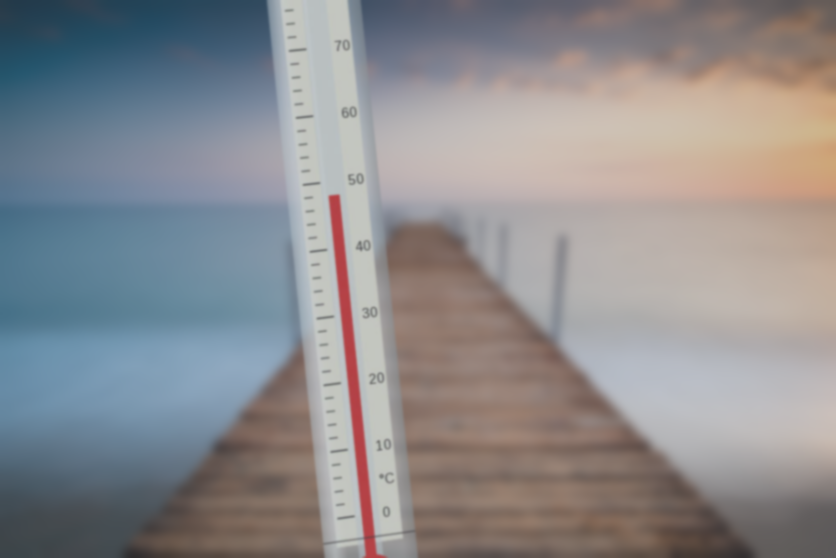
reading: °C 48
